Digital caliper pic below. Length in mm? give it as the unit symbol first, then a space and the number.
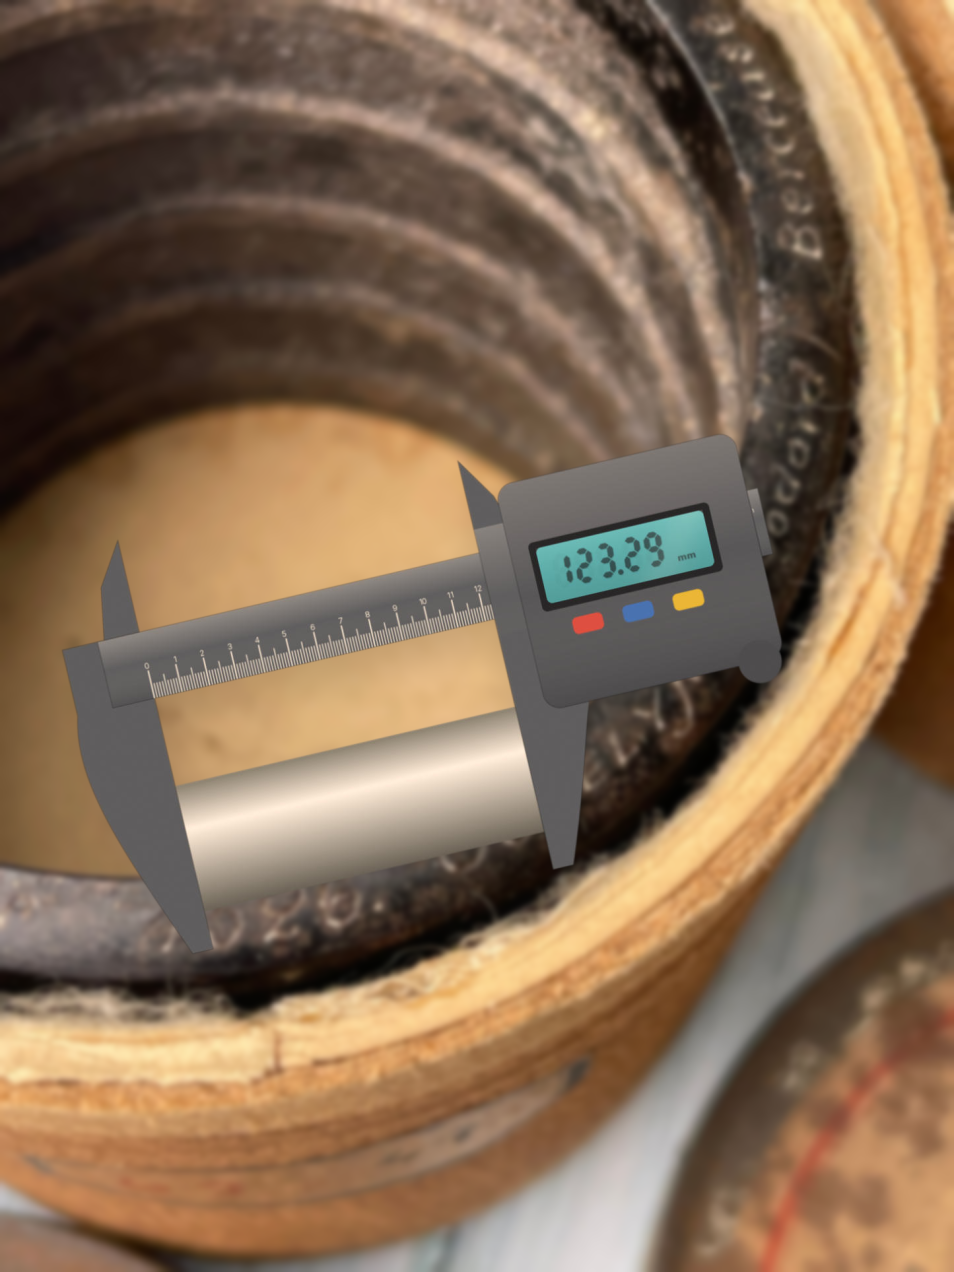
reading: mm 123.29
